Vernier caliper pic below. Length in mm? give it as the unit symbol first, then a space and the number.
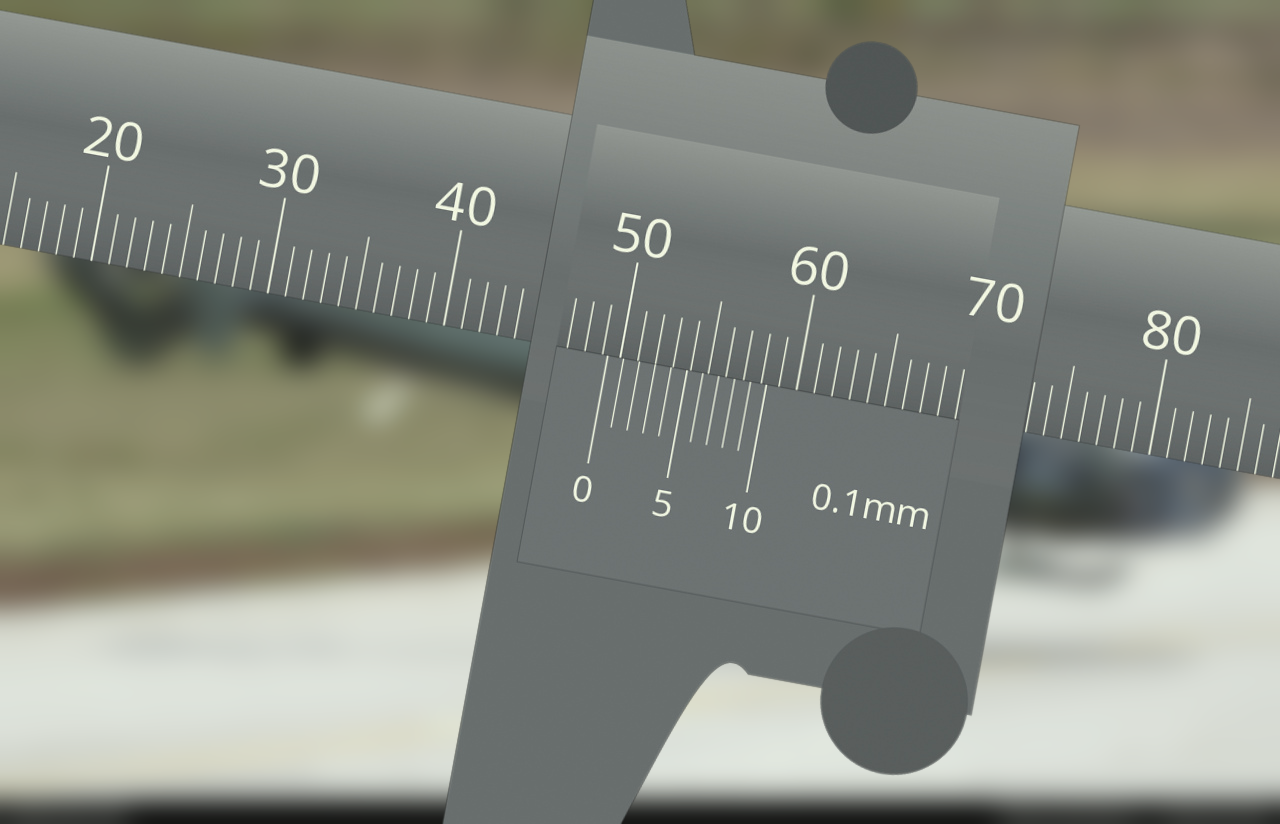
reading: mm 49.3
